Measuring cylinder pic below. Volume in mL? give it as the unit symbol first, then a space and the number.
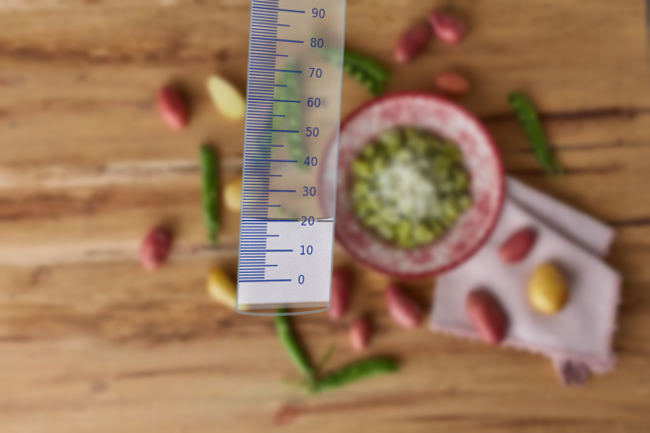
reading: mL 20
